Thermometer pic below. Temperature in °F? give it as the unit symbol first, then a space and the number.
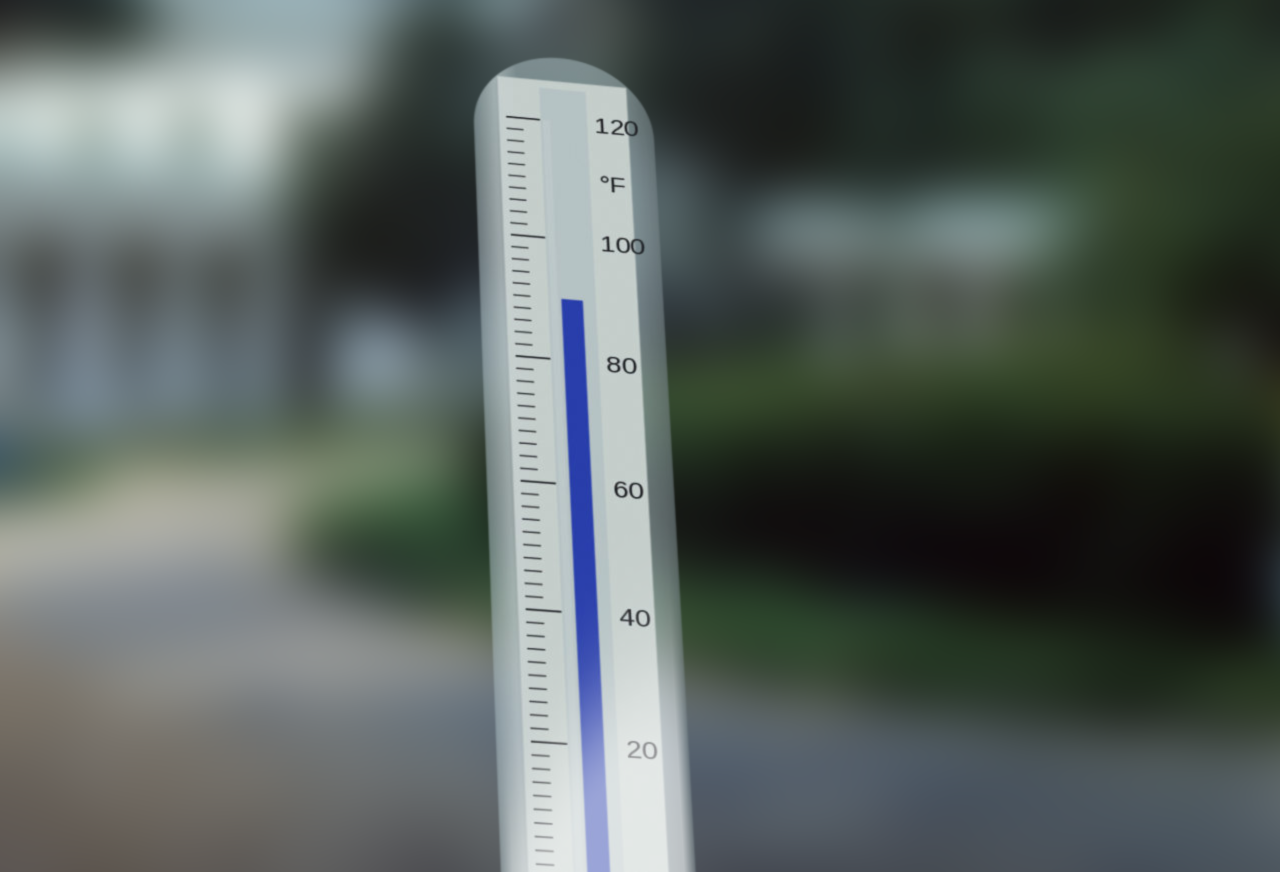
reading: °F 90
